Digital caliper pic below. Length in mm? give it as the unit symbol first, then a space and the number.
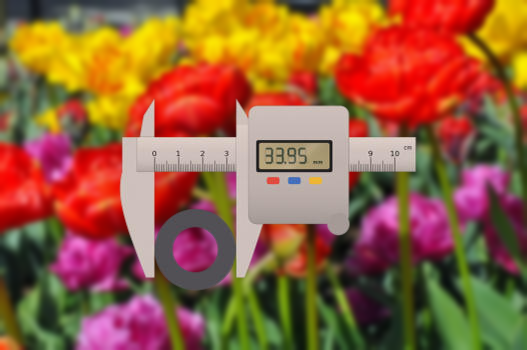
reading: mm 33.95
